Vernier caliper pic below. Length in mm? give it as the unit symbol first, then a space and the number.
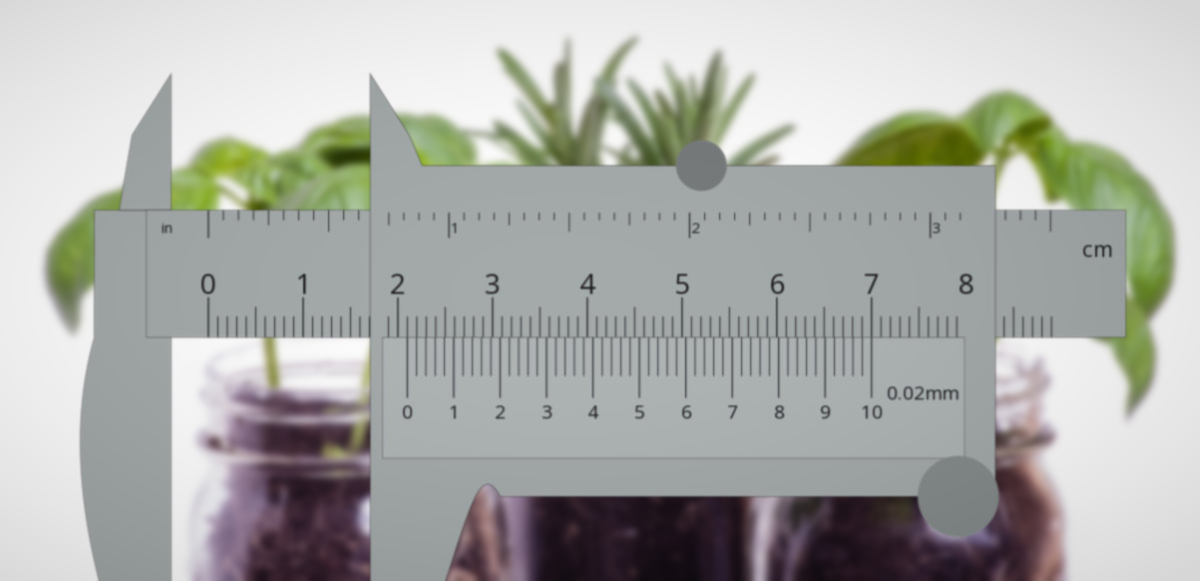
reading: mm 21.0
